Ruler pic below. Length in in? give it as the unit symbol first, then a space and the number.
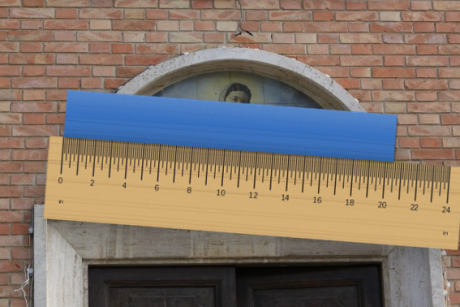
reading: in 20.5
